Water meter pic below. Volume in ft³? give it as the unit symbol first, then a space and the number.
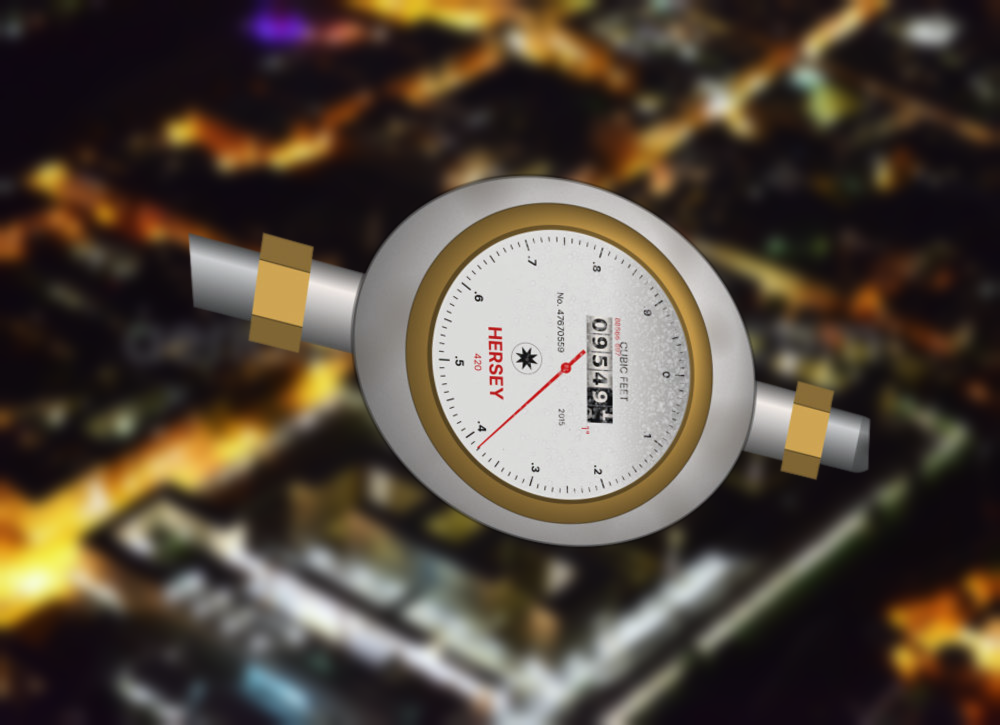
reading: ft³ 95491.38
